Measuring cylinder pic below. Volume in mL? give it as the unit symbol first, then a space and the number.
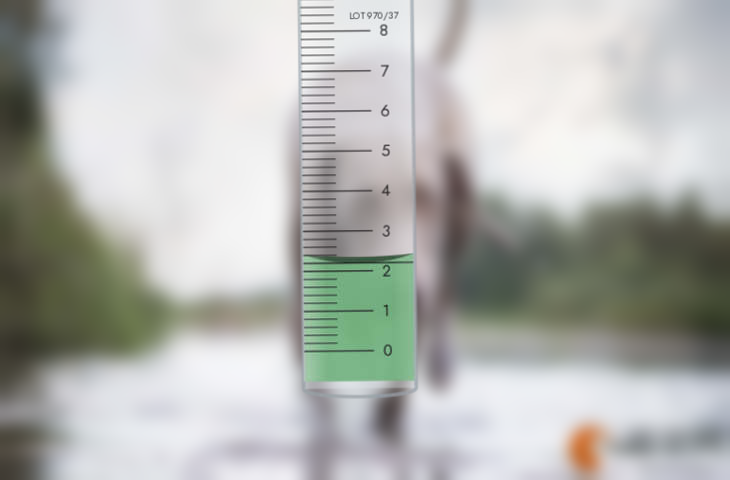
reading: mL 2.2
